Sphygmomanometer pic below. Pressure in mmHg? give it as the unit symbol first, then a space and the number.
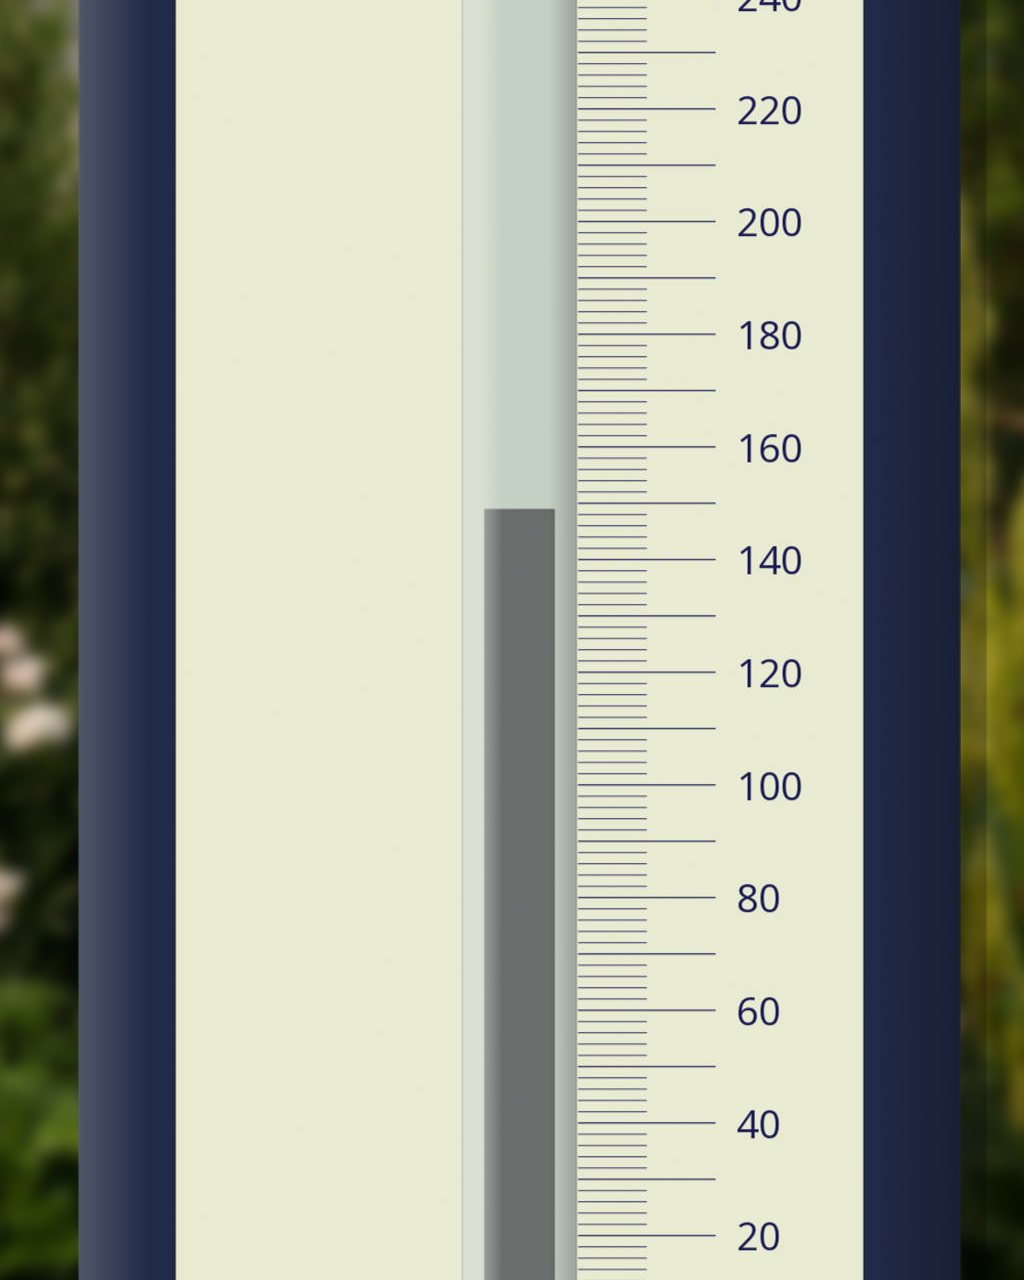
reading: mmHg 149
